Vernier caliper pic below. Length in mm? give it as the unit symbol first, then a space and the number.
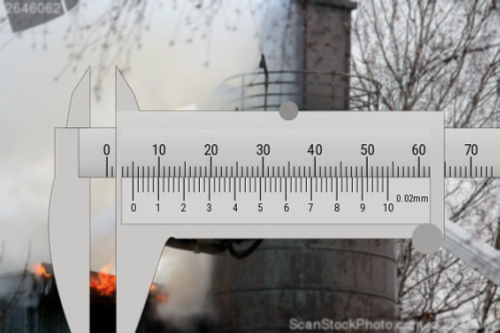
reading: mm 5.0
